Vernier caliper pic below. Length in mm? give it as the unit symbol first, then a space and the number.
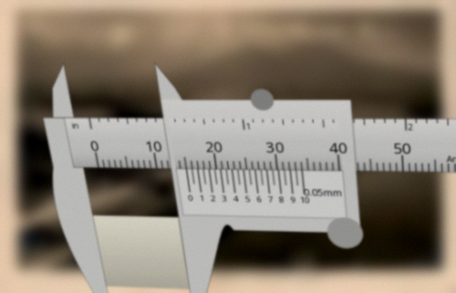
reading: mm 15.0
